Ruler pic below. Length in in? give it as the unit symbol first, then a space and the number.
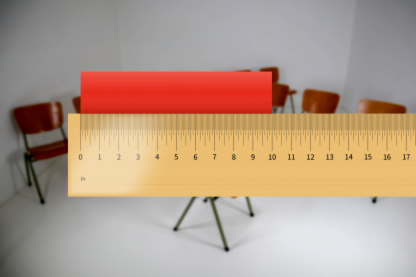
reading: in 10
